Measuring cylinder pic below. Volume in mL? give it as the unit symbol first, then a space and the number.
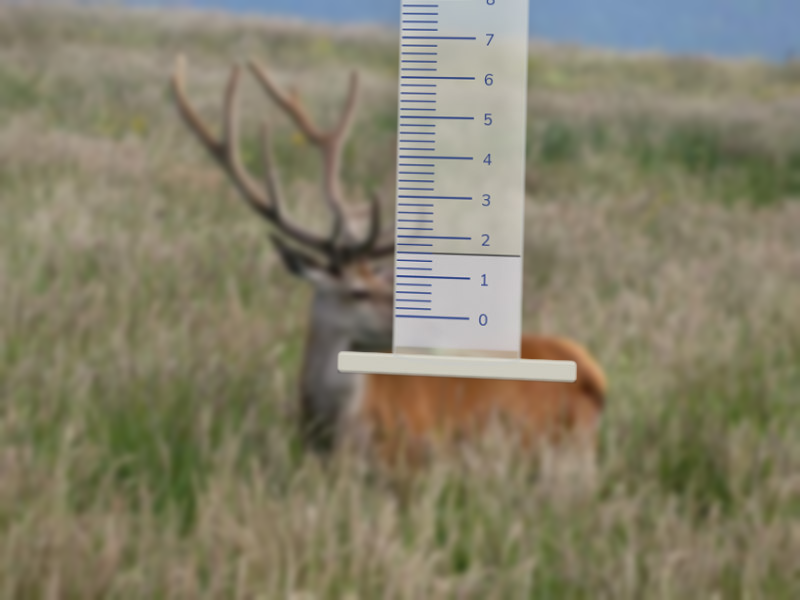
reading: mL 1.6
